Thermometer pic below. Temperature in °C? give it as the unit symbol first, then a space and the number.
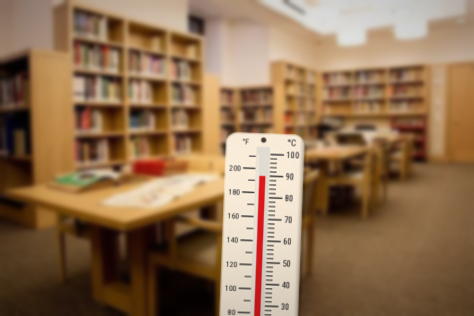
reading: °C 90
